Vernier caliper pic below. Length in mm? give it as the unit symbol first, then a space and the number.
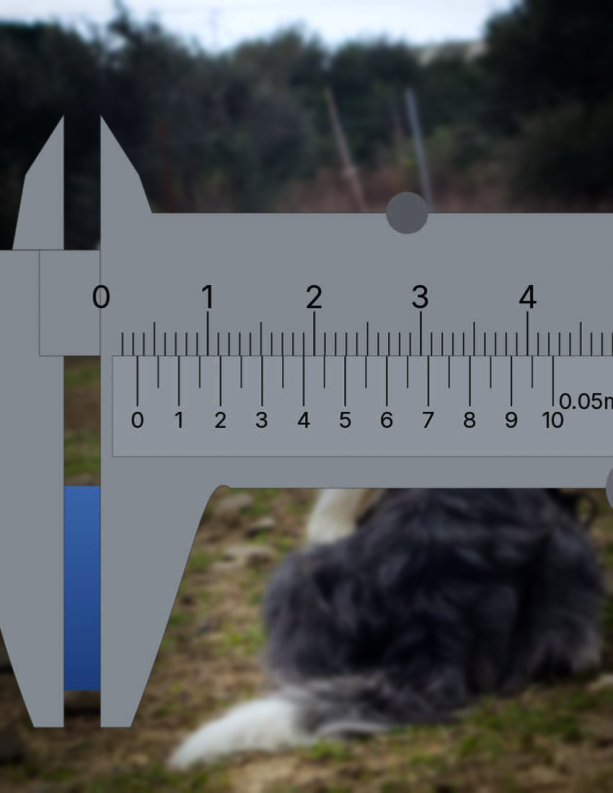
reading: mm 3.4
